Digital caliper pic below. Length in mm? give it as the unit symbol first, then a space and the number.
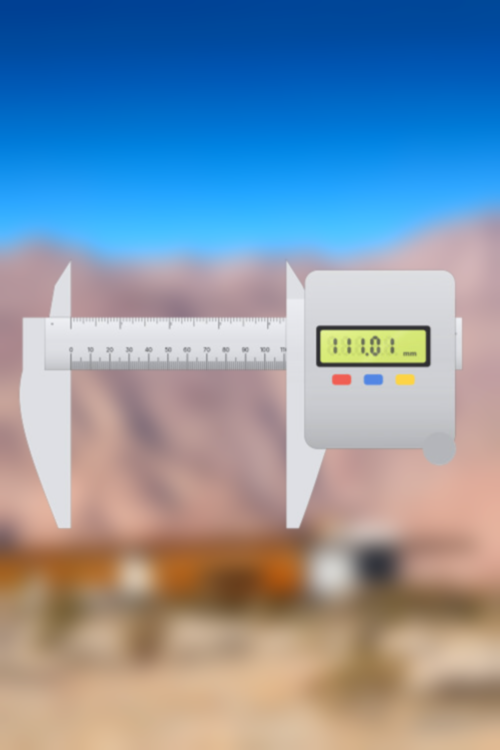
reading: mm 111.01
